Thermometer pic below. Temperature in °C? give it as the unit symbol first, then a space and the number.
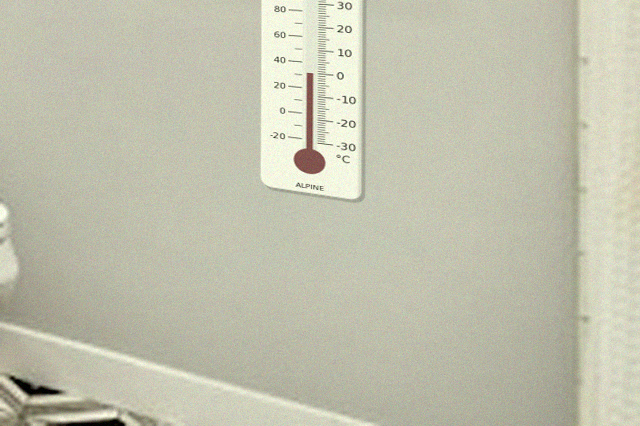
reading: °C 0
